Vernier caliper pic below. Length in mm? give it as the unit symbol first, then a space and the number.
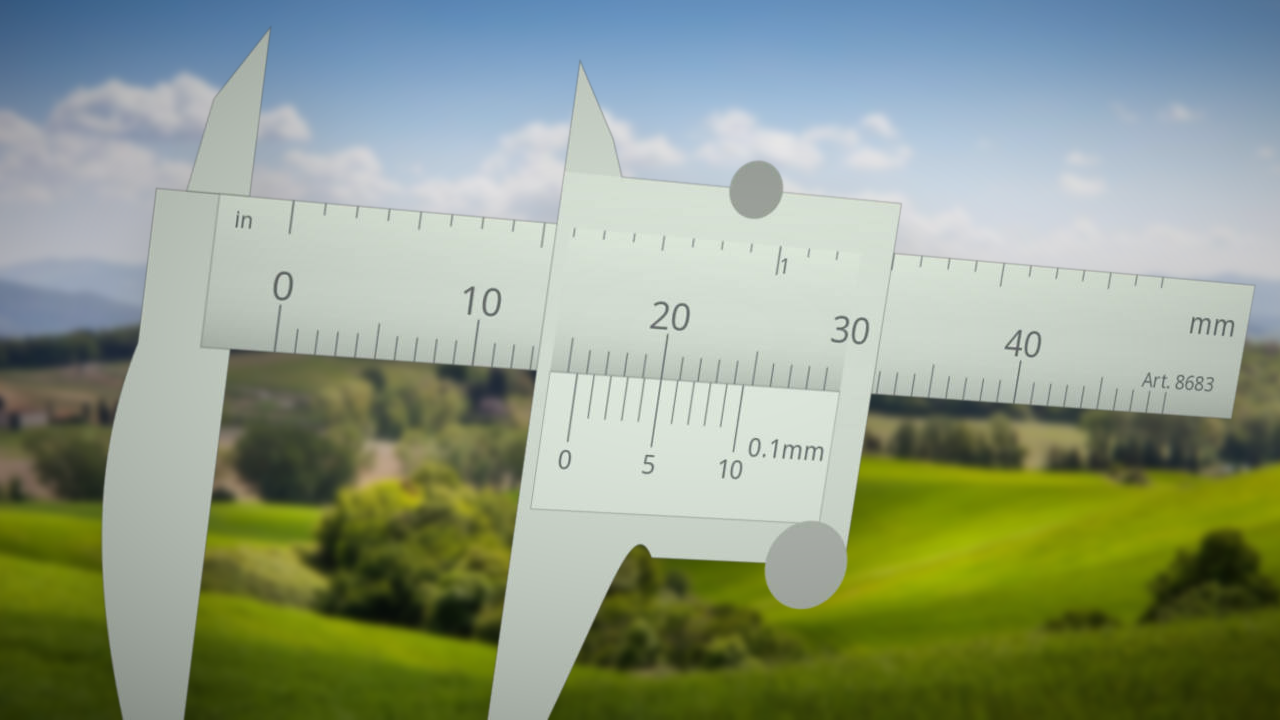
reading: mm 15.5
